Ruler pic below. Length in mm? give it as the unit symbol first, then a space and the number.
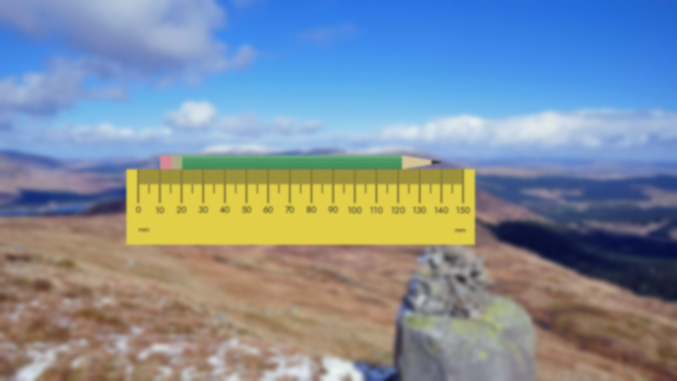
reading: mm 130
